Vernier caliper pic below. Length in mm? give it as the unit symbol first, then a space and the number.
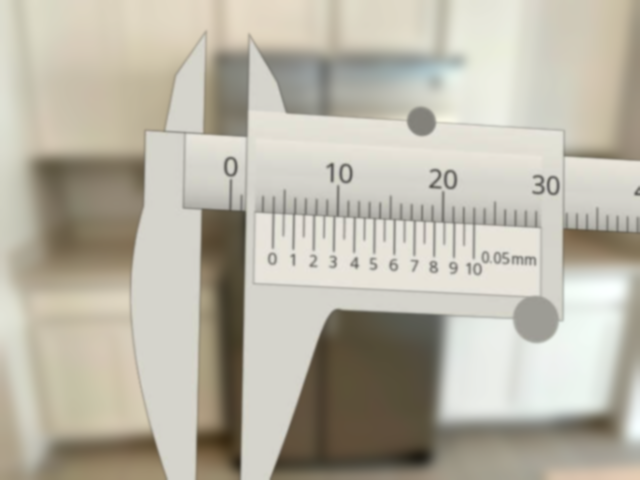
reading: mm 4.0
